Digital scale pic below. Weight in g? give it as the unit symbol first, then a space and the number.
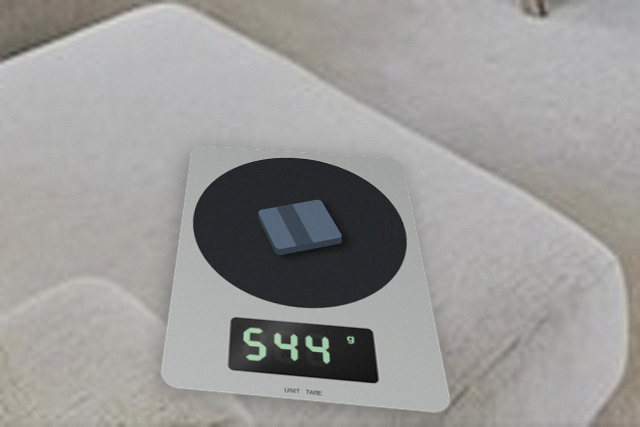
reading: g 544
